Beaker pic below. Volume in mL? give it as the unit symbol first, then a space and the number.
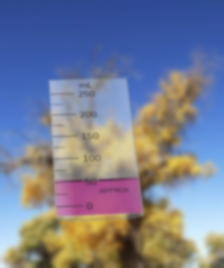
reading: mL 50
